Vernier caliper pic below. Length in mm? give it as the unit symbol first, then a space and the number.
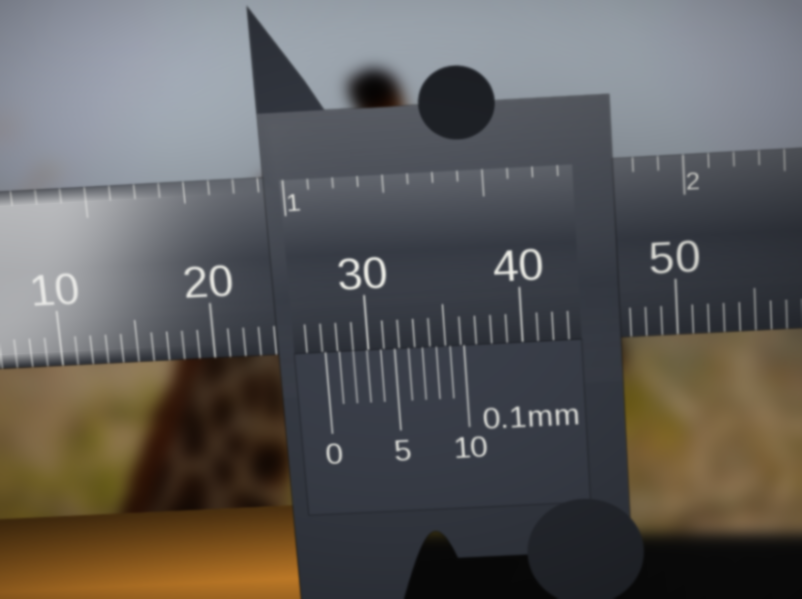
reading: mm 27.2
